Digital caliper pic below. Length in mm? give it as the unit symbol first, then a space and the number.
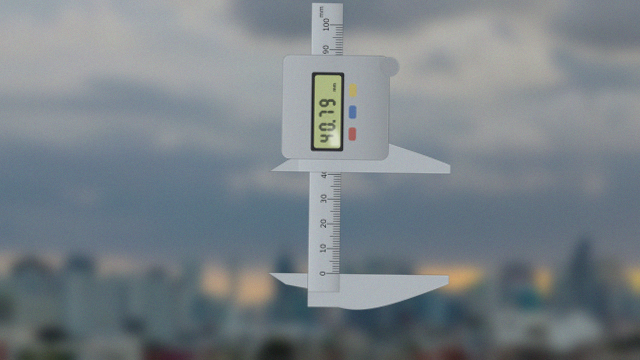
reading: mm 40.79
